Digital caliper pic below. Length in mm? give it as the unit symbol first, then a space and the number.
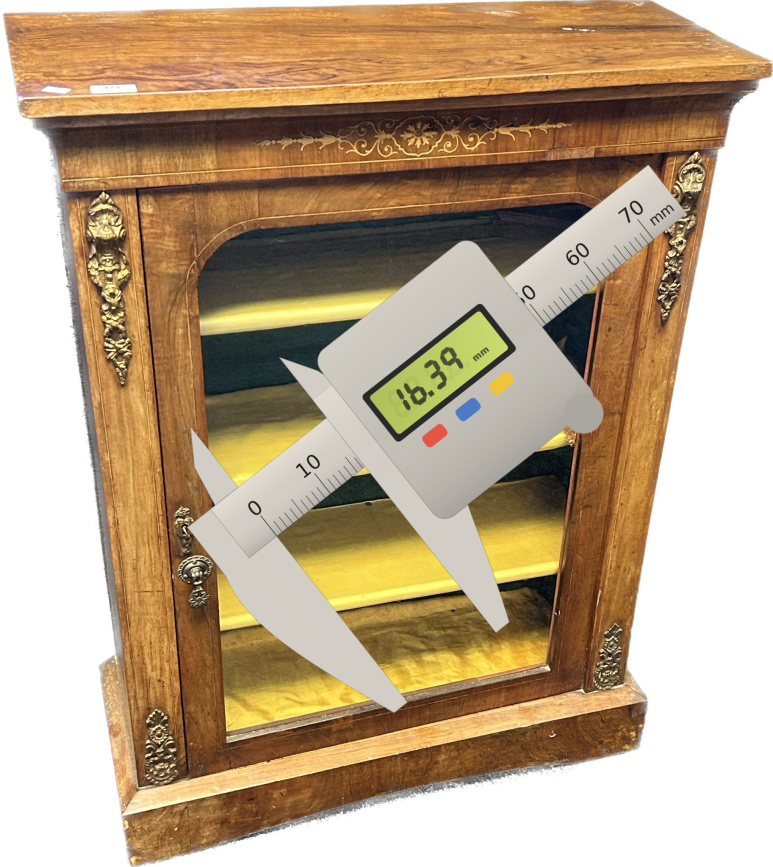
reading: mm 16.39
